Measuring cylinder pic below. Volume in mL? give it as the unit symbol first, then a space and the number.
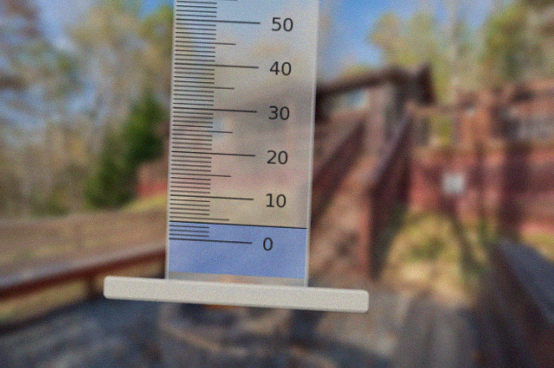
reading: mL 4
